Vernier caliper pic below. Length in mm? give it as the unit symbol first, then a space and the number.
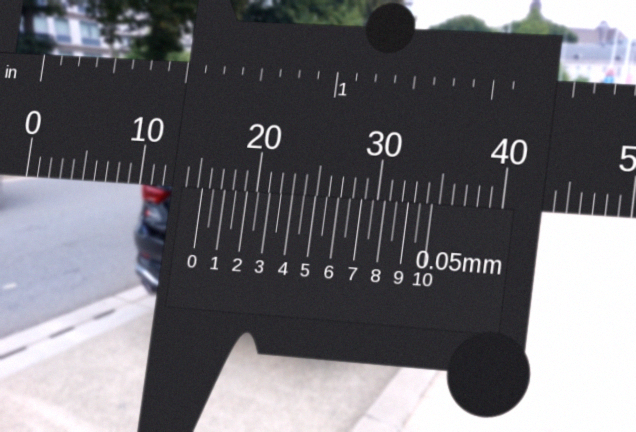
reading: mm 15.4
